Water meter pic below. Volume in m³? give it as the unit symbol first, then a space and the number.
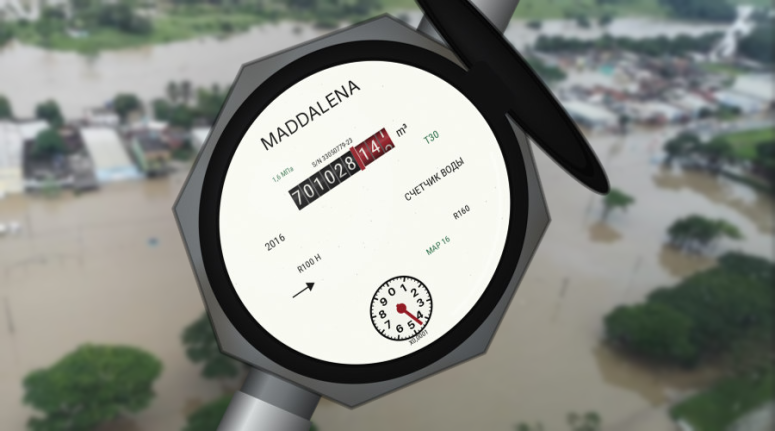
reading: m³ 701028.1414
